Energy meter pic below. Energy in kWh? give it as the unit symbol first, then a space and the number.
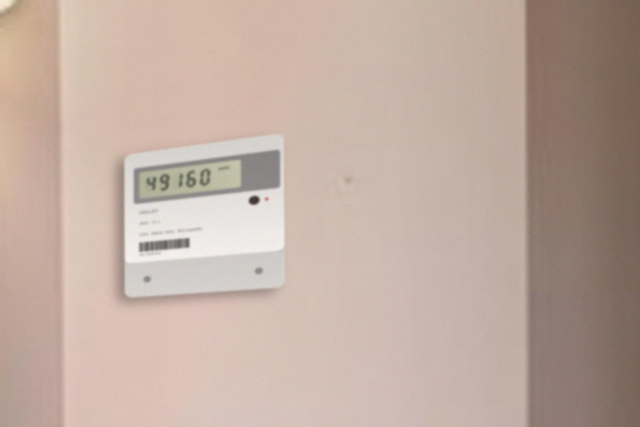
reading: kWh 49160
